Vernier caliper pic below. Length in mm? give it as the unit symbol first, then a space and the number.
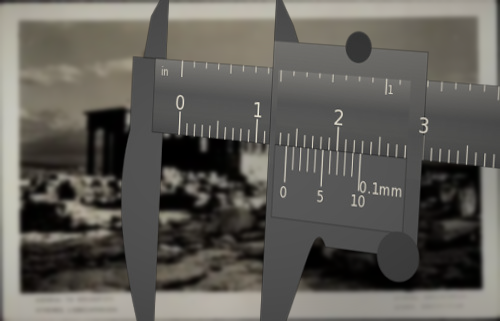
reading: mm 13.8
